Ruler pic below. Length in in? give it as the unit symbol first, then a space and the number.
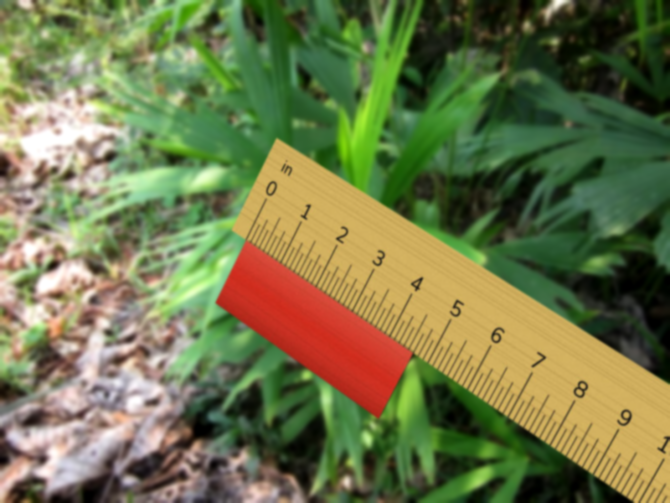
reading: in 4.625
